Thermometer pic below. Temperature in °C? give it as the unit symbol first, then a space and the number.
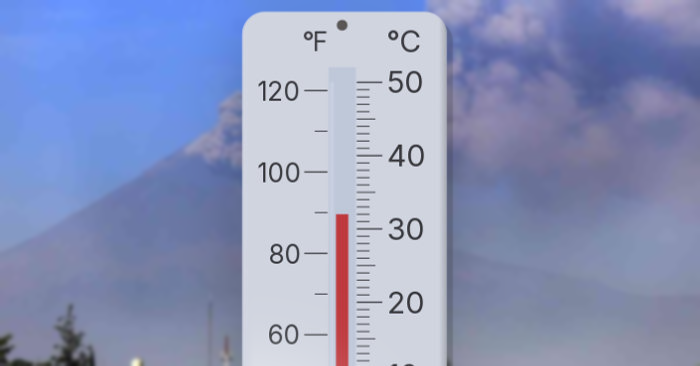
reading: °C 32
